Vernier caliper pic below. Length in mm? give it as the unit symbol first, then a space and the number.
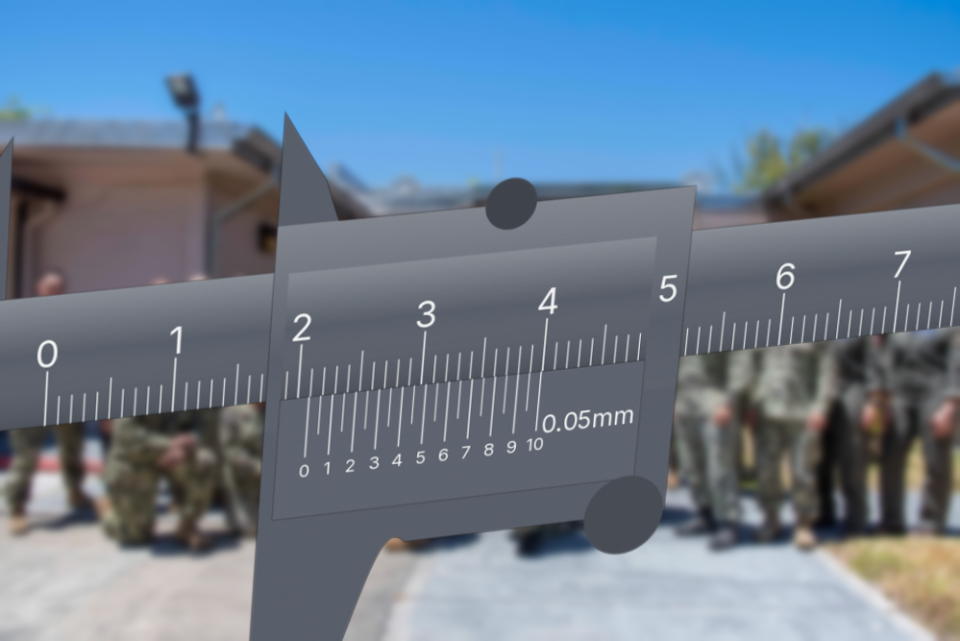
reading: mm 20.9
